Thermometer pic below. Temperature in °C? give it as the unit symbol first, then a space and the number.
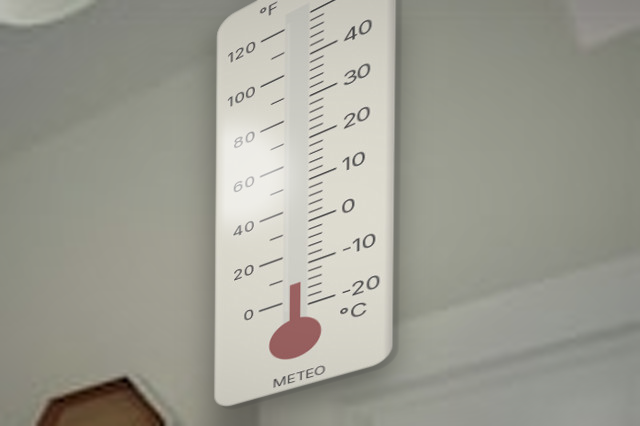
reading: °C -14
